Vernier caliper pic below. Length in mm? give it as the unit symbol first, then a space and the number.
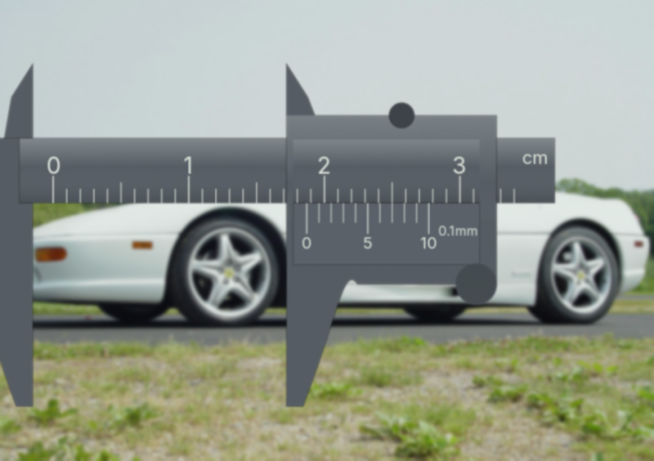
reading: mm 18.7
